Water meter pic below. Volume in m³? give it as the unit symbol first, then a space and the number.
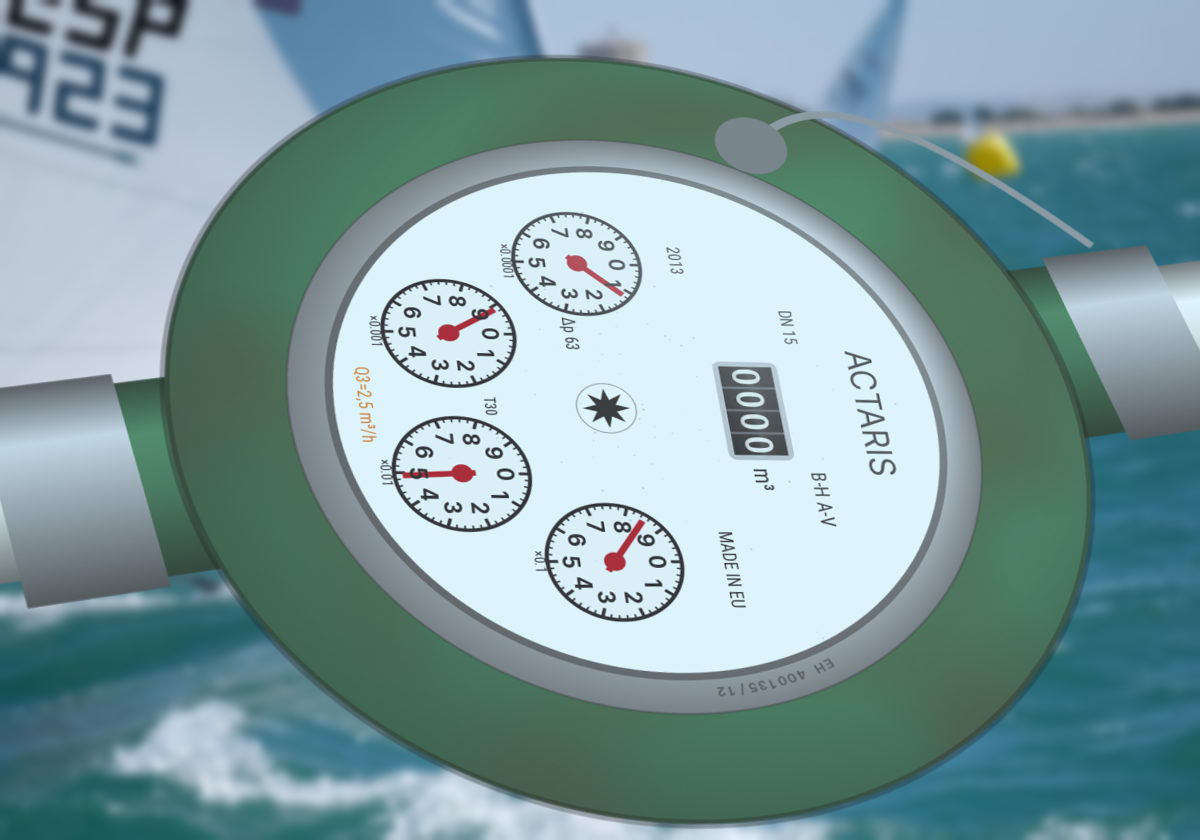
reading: m³ 0.8491
